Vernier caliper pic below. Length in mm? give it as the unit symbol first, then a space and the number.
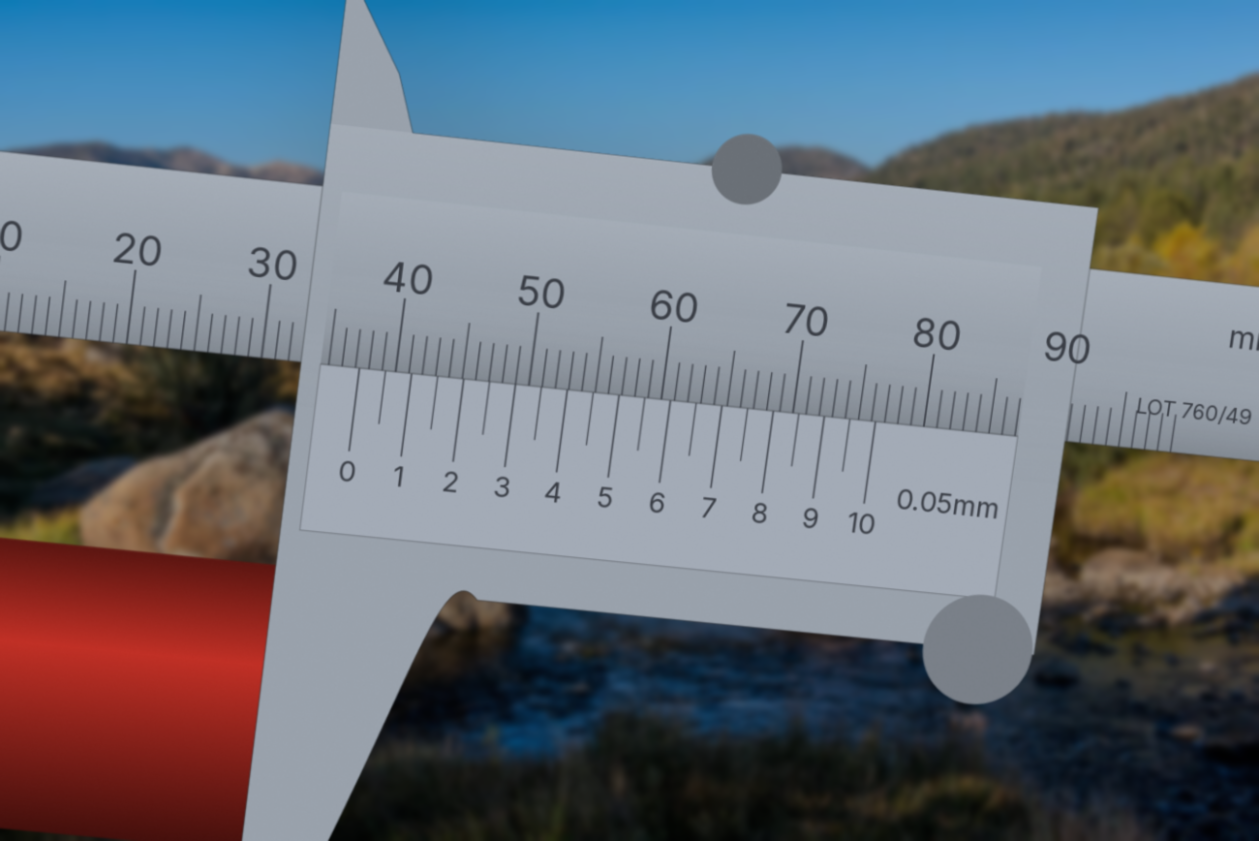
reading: mm 37.3
